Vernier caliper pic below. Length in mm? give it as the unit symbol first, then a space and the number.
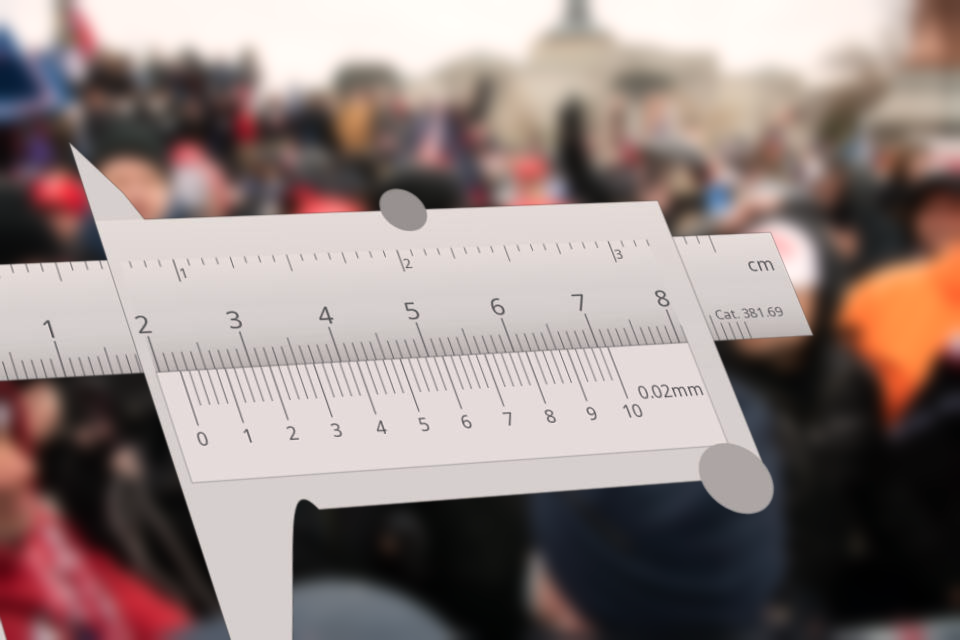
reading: mm 22.2
